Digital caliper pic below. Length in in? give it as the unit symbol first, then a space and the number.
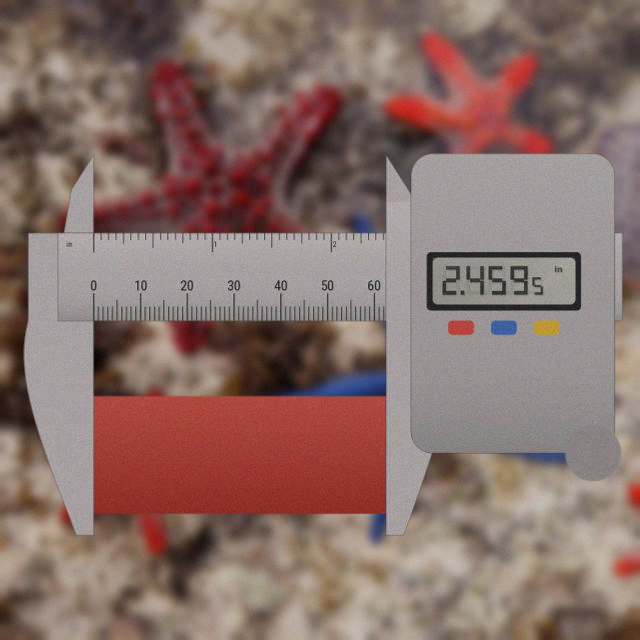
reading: in 2.4595
